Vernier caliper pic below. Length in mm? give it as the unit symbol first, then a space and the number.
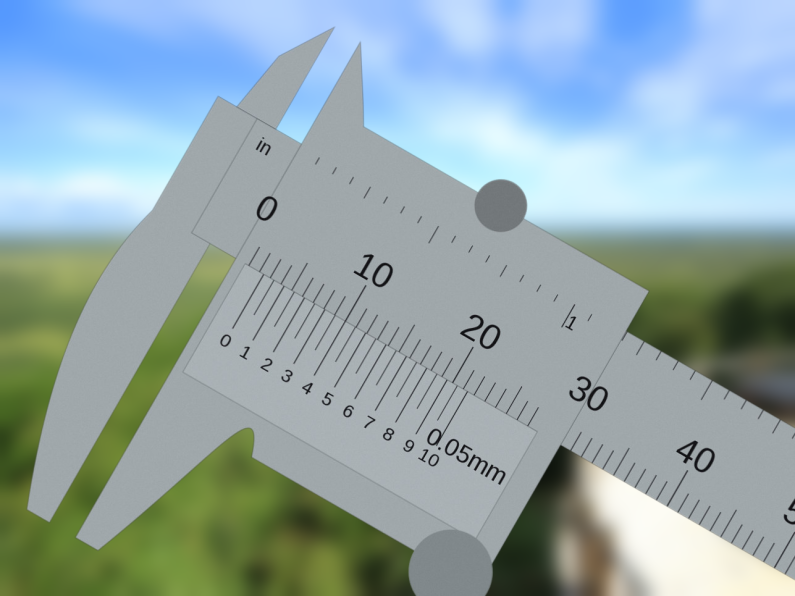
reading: mm 2.4
